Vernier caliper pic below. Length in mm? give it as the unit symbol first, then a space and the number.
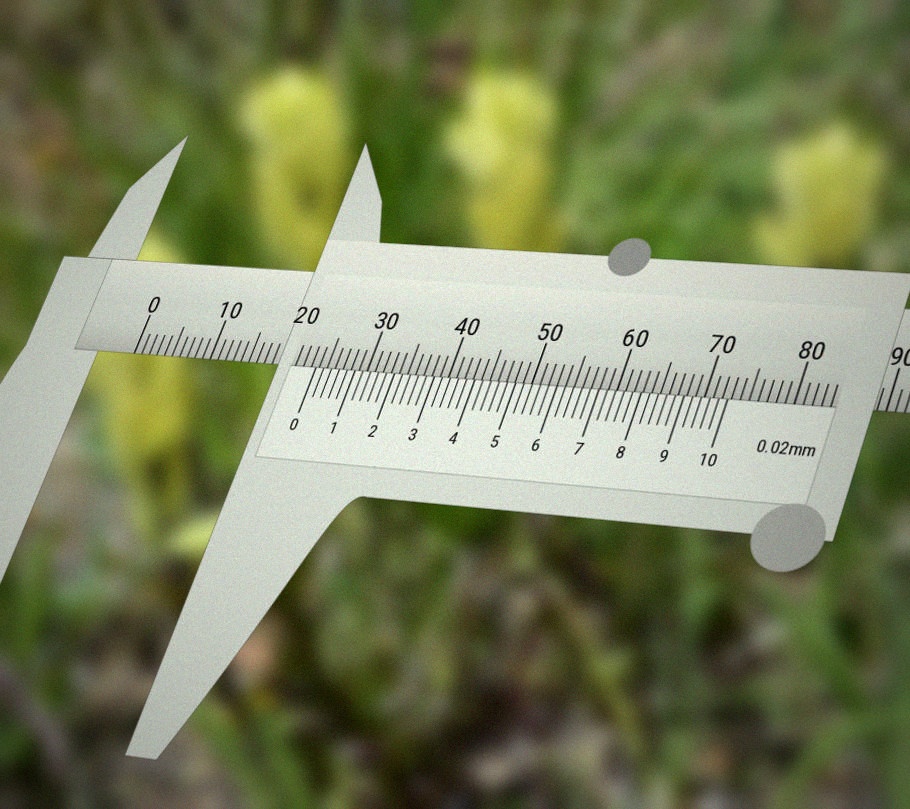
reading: mm 23.6
